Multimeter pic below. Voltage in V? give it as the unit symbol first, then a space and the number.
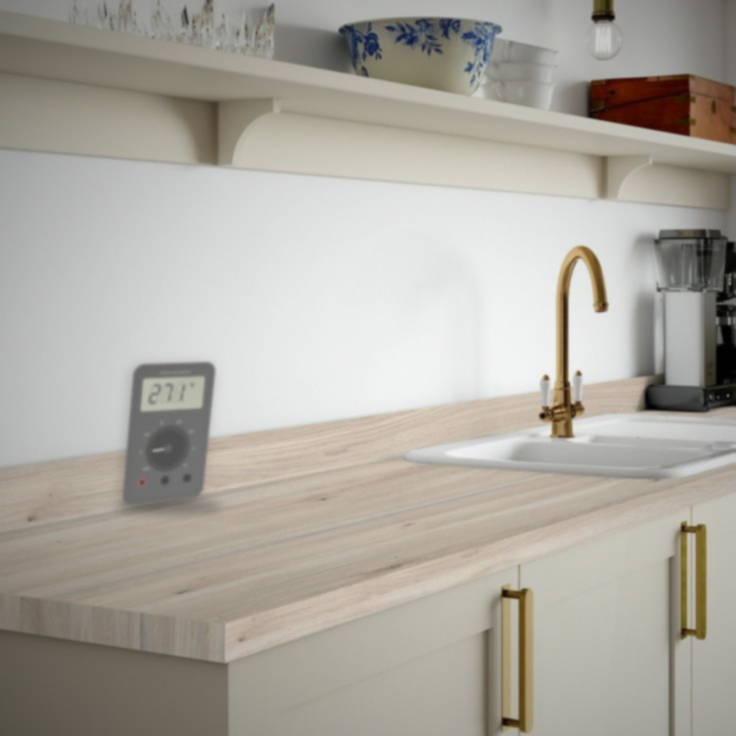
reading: V 271
